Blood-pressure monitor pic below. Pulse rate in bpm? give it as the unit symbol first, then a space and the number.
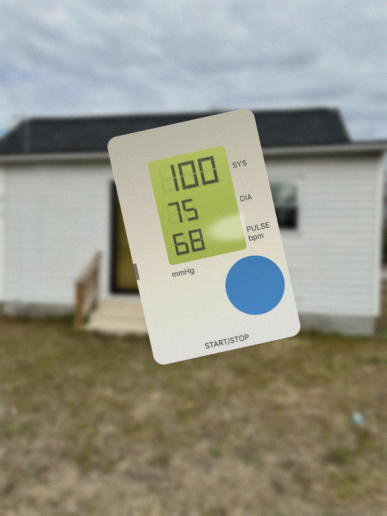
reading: bpm 68
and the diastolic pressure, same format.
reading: mmHg 75
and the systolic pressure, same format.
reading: mmHg 100
